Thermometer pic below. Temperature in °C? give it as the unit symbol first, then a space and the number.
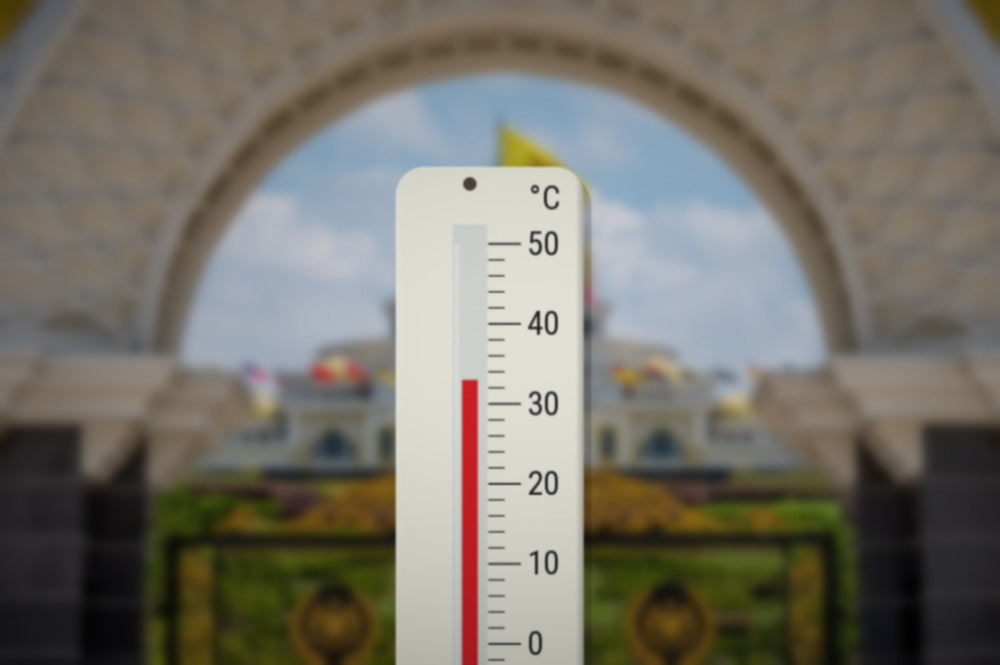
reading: °C 33
